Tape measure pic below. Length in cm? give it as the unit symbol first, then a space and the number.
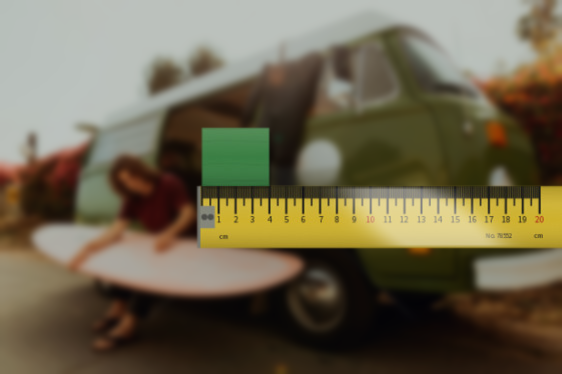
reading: cm 4
